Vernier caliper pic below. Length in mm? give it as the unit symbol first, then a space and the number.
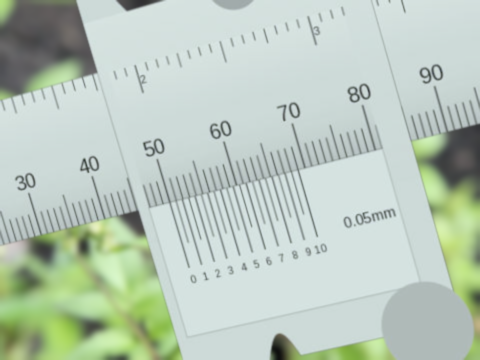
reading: mm 50.0
